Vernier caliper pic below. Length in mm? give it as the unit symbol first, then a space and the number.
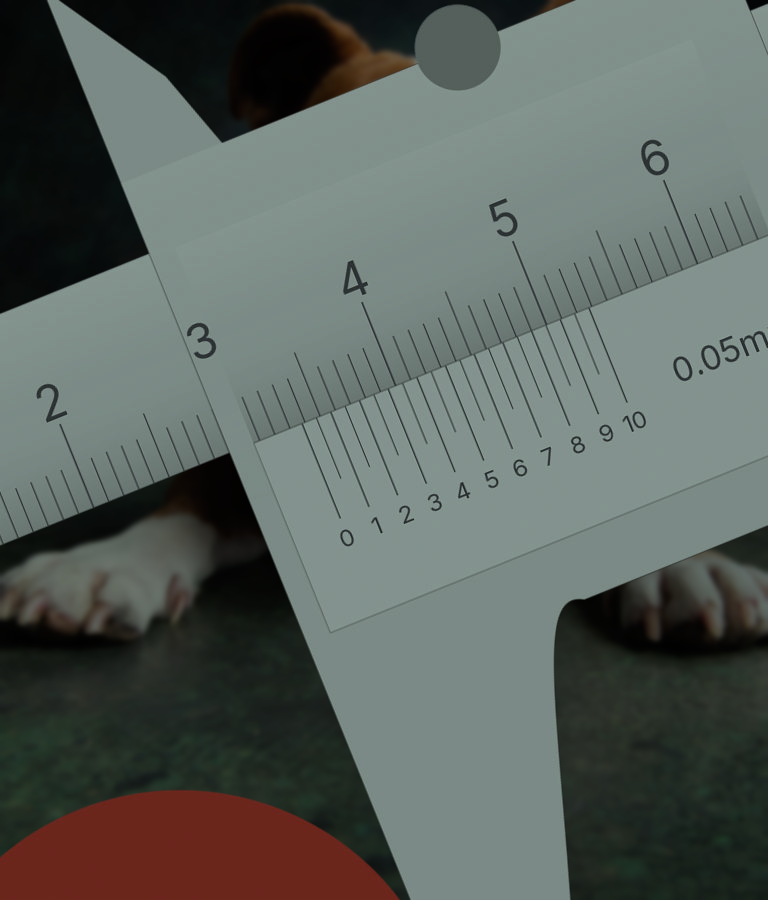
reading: mm 33.8
